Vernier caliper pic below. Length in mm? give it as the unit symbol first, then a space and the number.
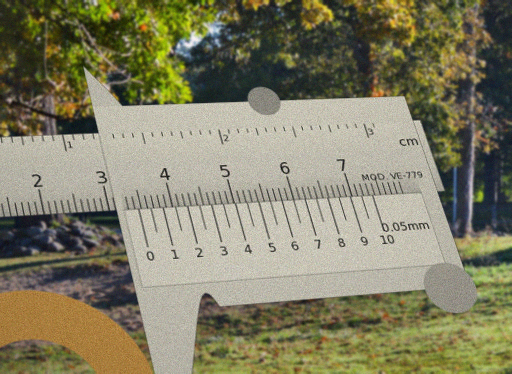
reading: mm 34.6
